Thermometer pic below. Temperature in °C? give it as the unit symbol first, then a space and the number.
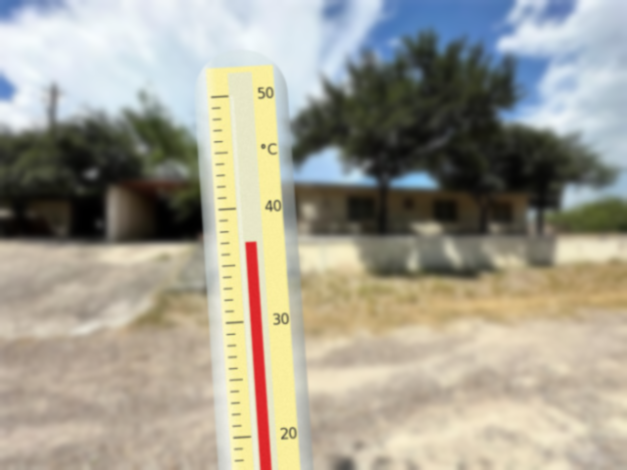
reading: °C 37
